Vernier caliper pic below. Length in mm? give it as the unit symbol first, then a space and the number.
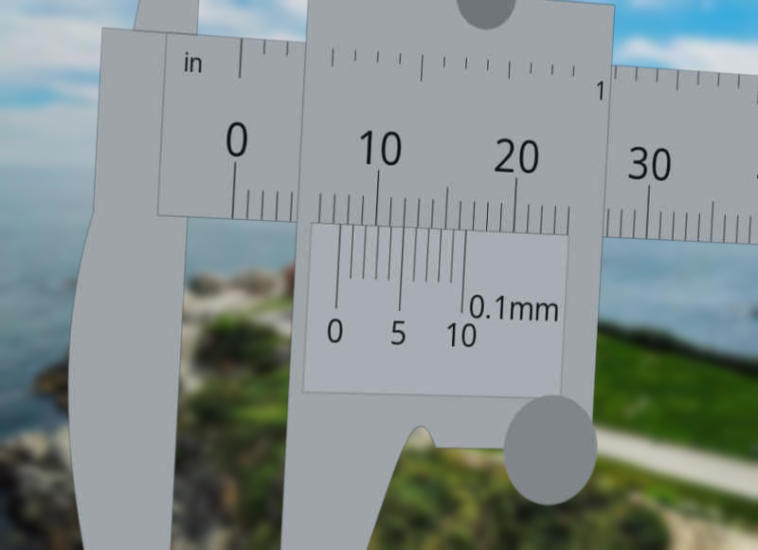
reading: mm 7.5
